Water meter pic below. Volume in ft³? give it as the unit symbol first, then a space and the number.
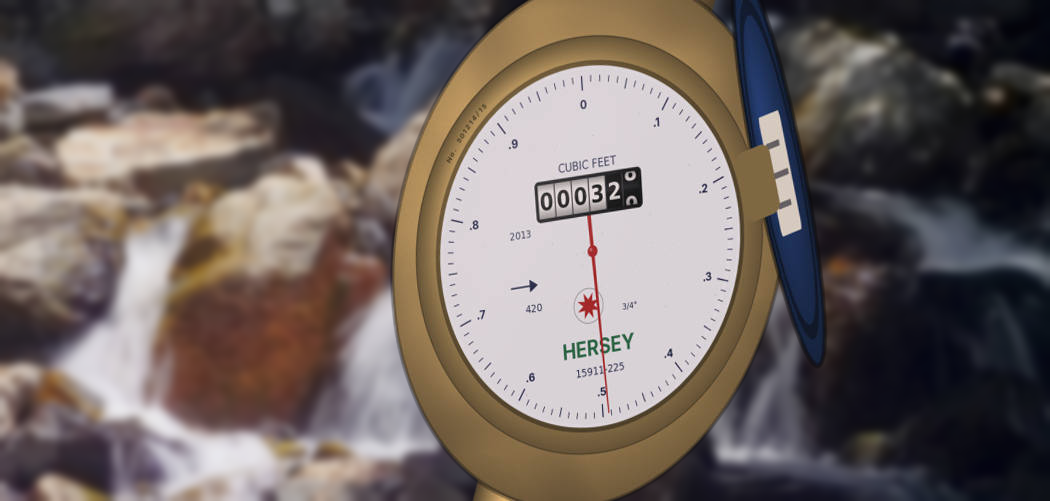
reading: ft³ 328.49
